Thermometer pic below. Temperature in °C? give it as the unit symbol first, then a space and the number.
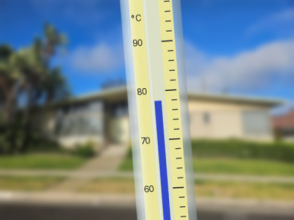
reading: °C 78
